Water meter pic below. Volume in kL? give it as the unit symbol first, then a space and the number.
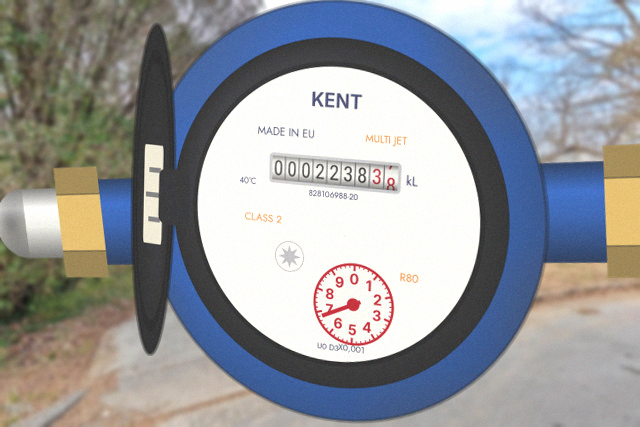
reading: kL 2238.376
